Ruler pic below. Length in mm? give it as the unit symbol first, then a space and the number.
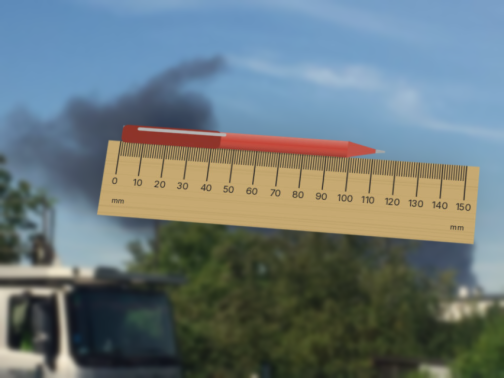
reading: mm 115
